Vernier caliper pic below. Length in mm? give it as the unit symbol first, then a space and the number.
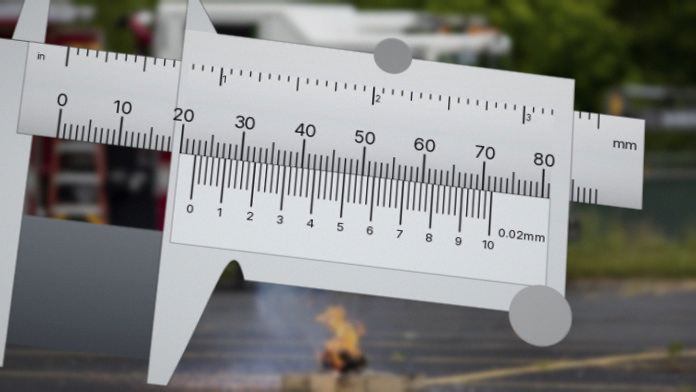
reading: mm 22.5
